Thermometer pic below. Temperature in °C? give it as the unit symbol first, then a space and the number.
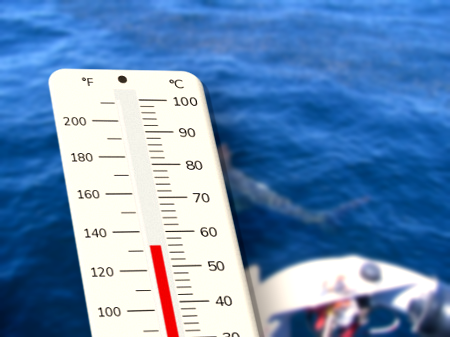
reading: °C 56
